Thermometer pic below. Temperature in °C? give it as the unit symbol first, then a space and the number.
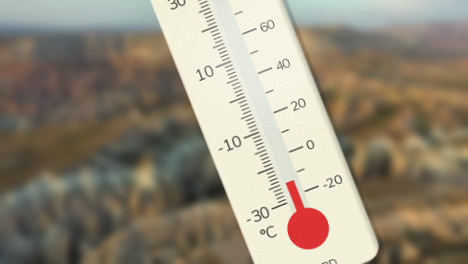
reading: °C -25
